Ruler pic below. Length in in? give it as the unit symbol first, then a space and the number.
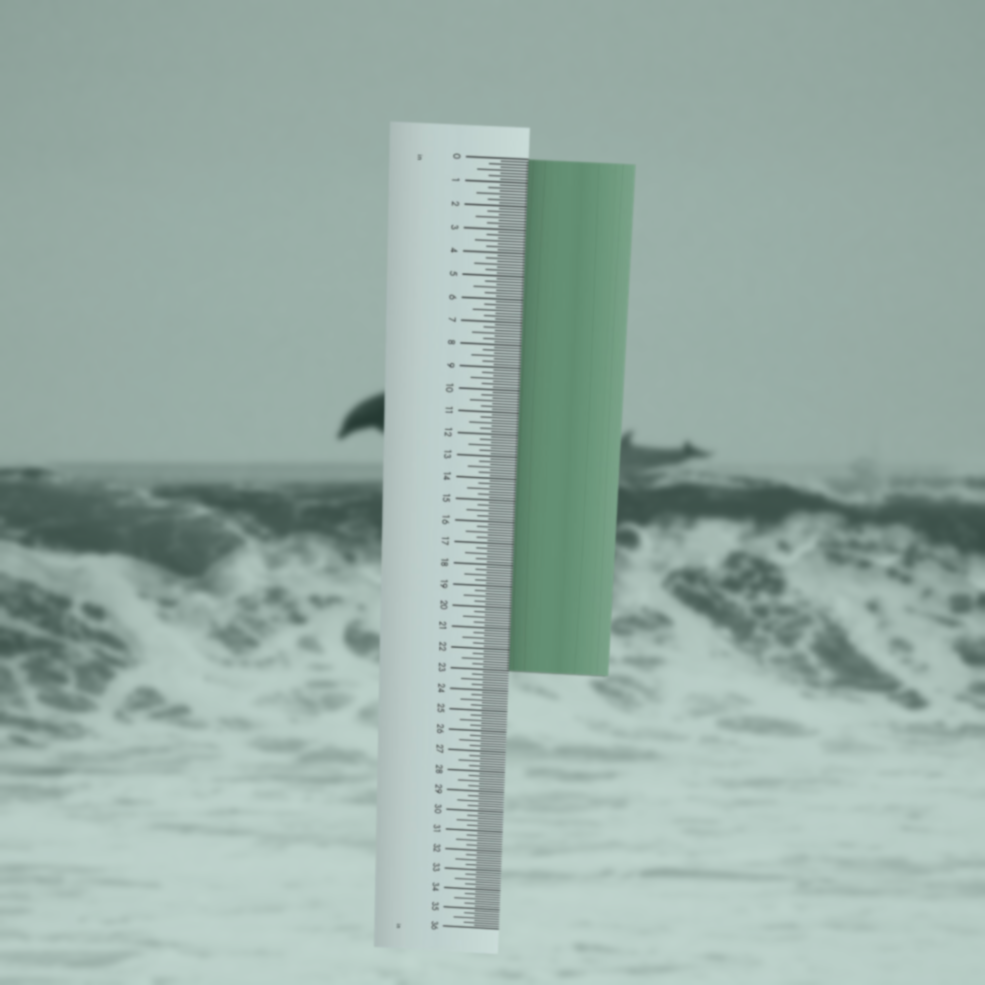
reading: in 23
